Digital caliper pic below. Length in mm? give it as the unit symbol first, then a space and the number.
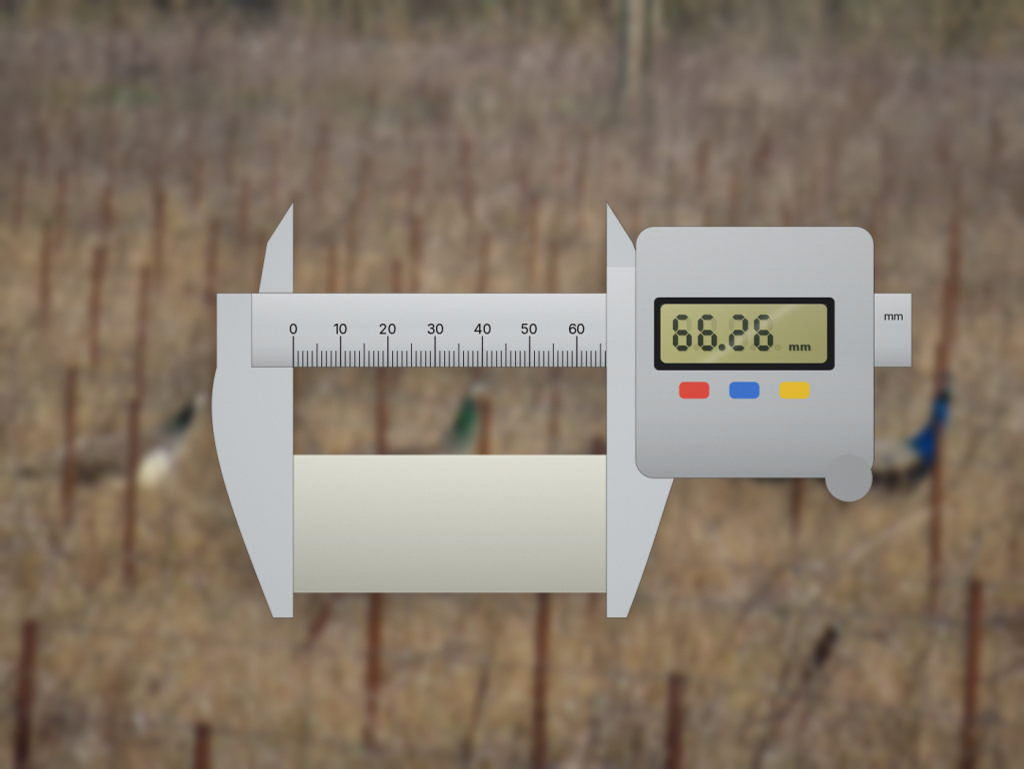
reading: mm 66.26
